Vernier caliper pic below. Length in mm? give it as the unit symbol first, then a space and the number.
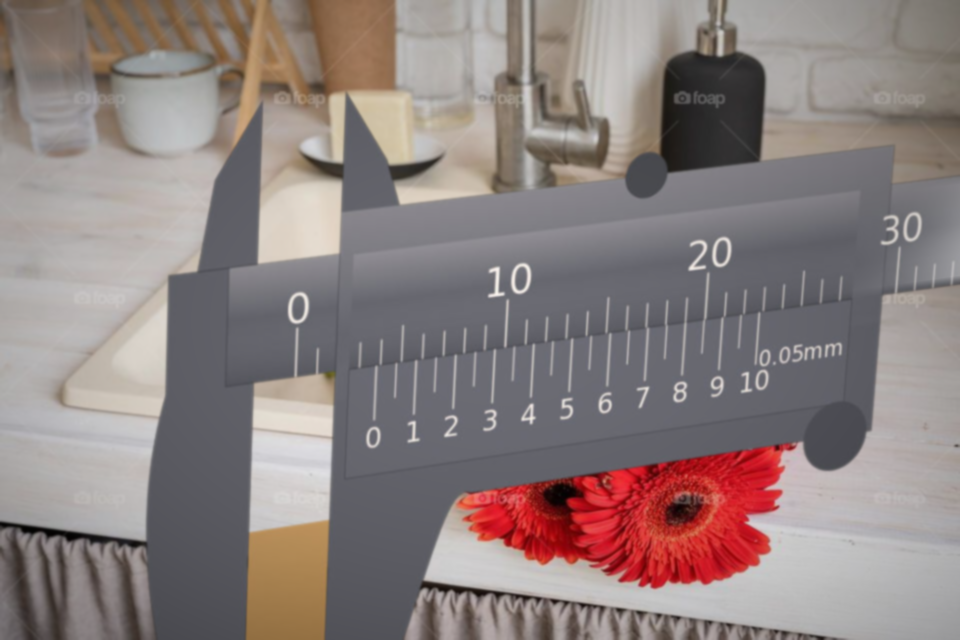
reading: mm 3.8
